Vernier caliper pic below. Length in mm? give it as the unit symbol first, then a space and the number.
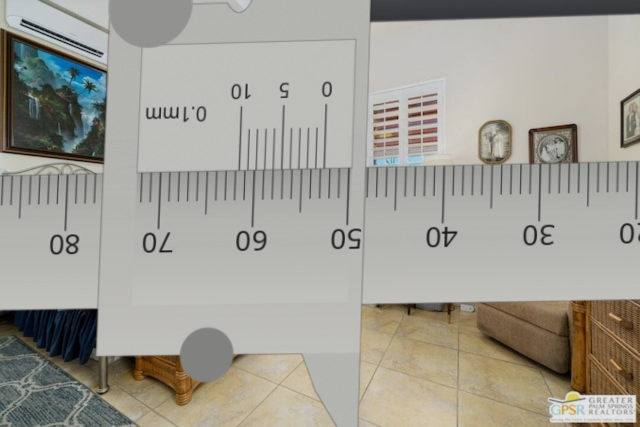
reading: mm 52.6
